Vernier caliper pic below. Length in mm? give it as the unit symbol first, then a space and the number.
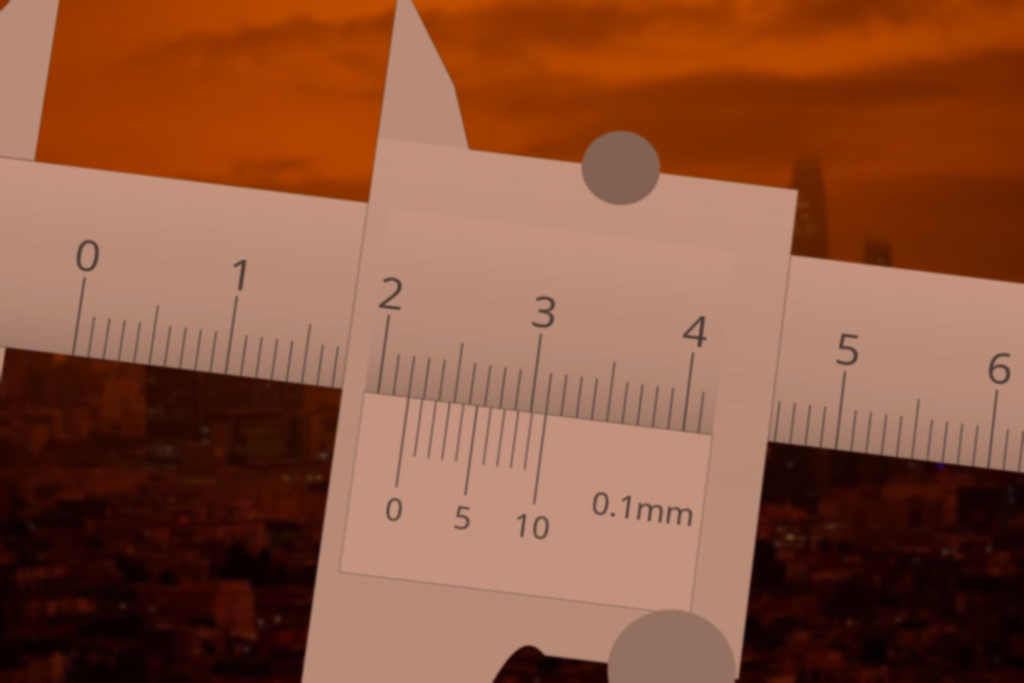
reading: mm 22.0
